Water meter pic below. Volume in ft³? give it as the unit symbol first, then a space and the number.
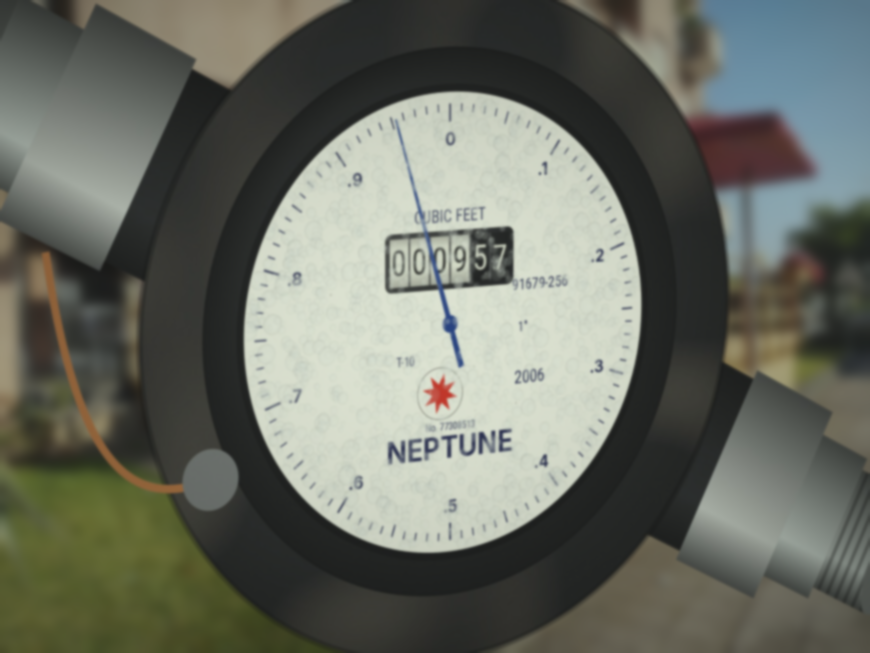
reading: ft³ 956.95
